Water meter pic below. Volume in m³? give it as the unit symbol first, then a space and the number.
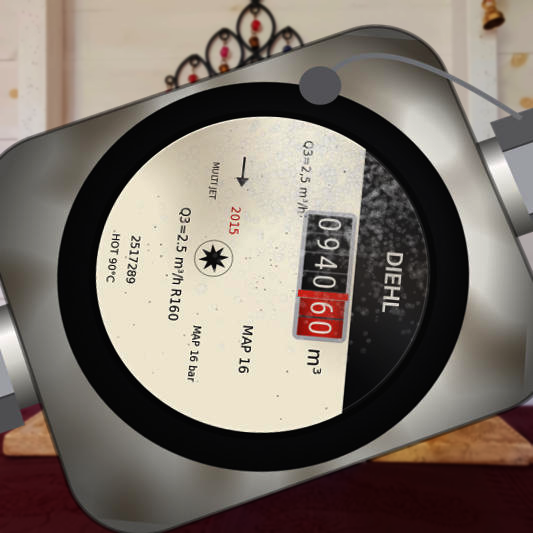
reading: m³ 940.60
